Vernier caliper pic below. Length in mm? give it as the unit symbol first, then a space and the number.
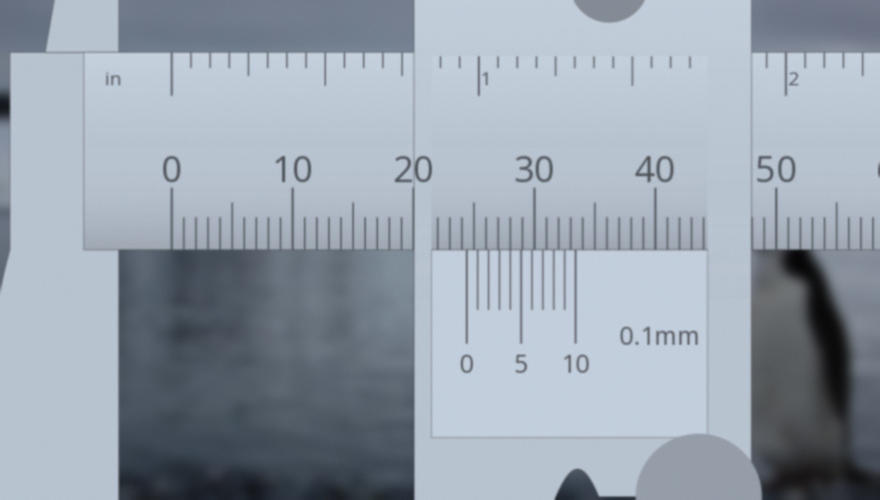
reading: mm 24.4
